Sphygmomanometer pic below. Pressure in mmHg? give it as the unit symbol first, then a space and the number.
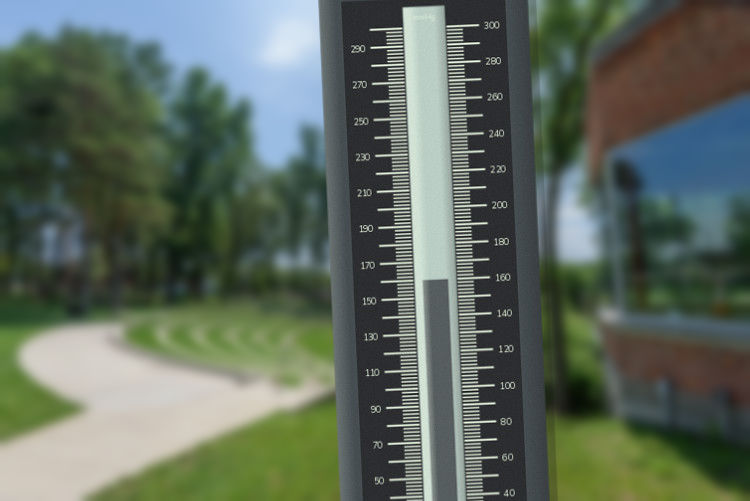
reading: mmHg 160
